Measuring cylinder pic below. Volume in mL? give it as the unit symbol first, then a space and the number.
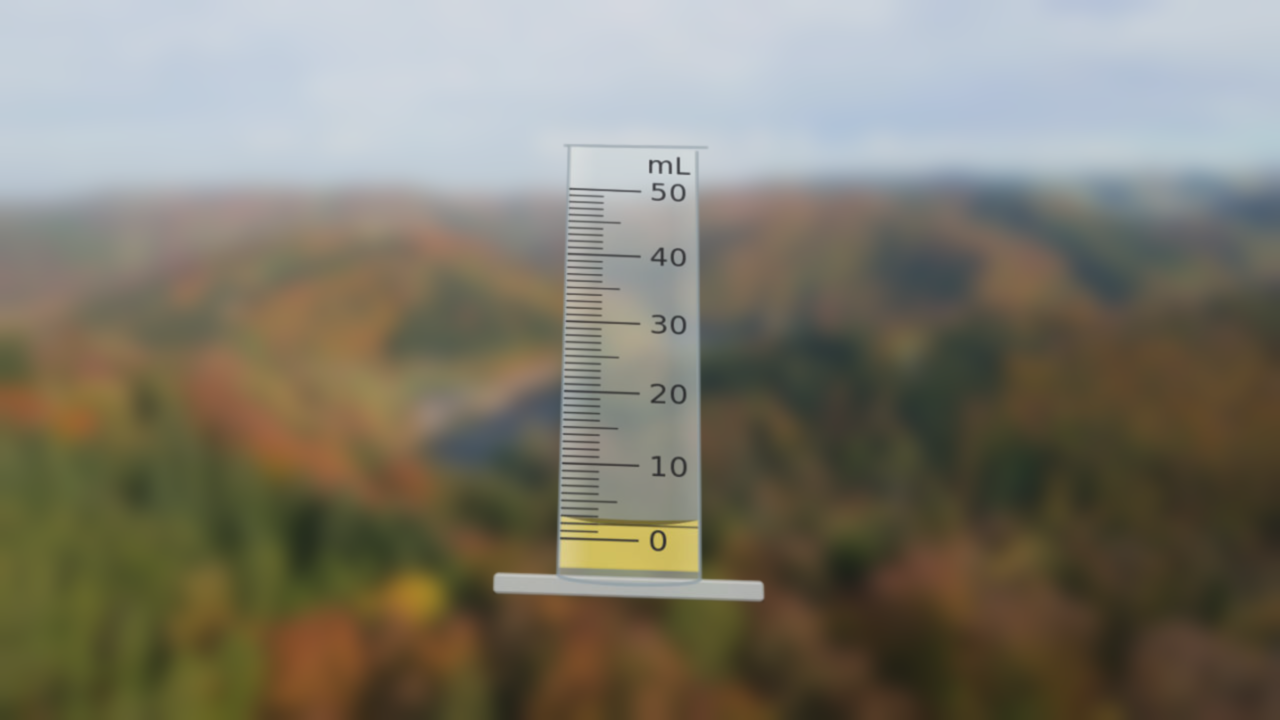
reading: mL 2
